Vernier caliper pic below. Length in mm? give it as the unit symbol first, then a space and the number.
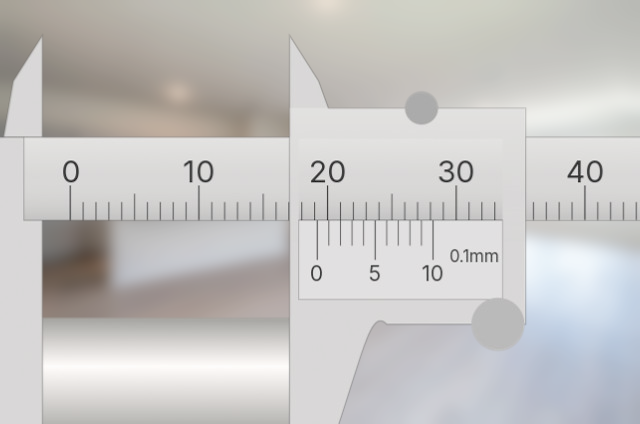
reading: mm 19.2
